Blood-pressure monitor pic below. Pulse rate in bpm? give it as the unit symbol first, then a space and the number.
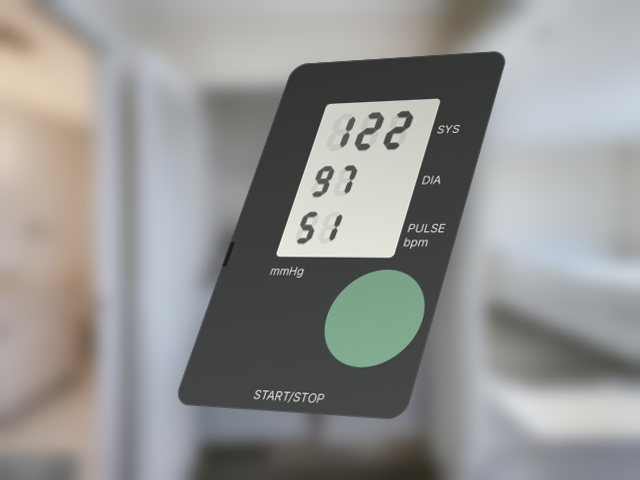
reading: bpm 51
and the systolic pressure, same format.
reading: mmHg 122
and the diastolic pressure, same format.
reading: mmHg 97
